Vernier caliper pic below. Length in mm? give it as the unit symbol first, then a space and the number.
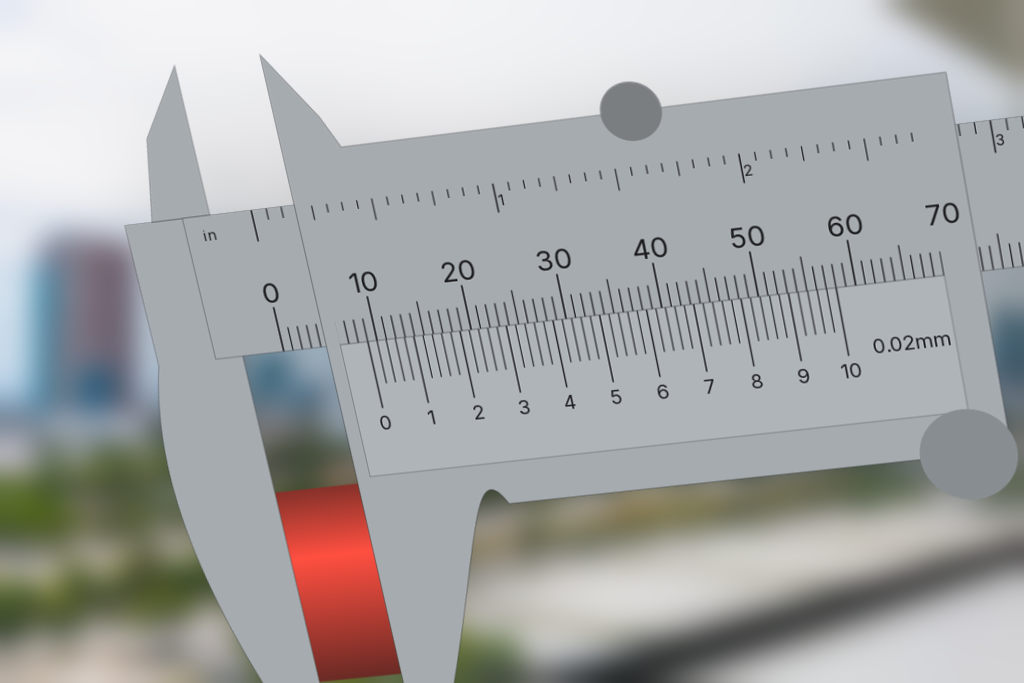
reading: mm 9.0
